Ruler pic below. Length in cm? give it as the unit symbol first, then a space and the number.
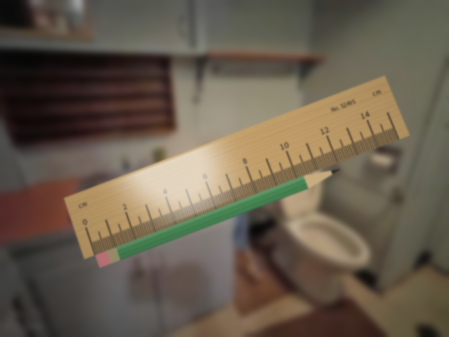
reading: cm 12
